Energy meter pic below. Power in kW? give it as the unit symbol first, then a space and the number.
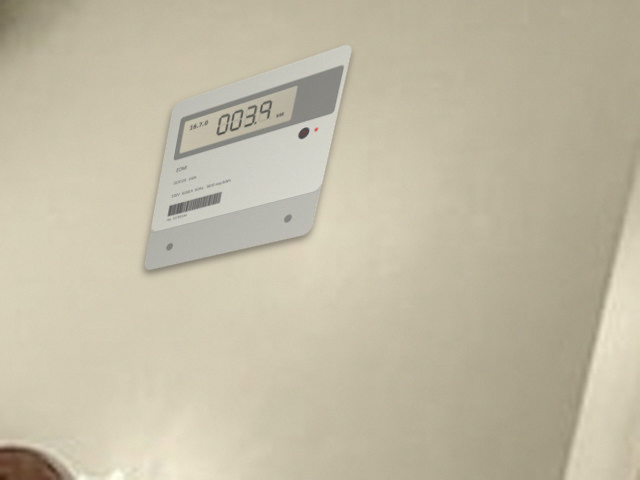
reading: kW 3.9
